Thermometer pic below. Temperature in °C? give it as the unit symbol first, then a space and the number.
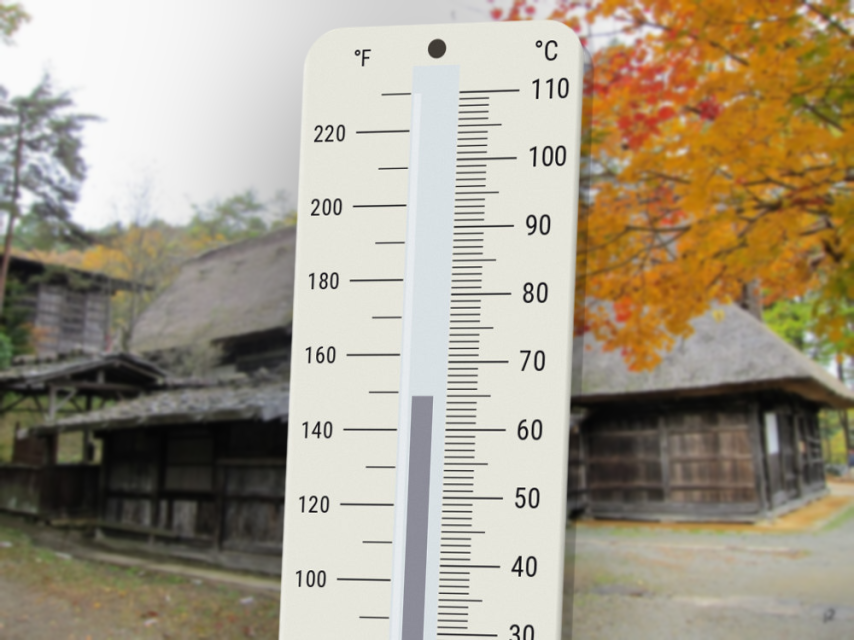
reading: °C 65
